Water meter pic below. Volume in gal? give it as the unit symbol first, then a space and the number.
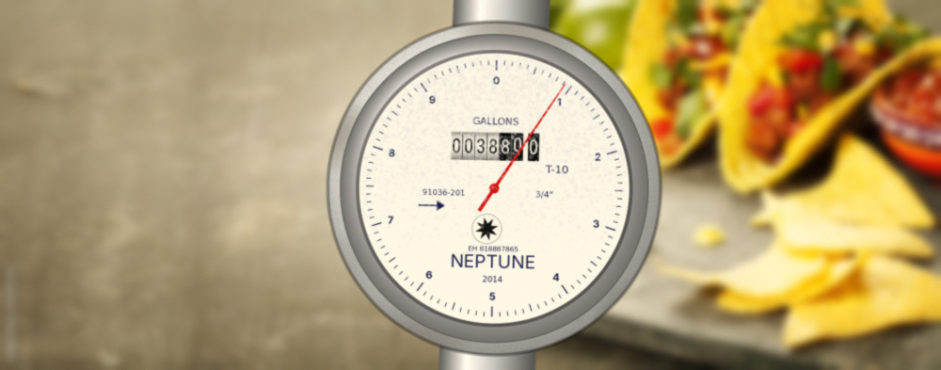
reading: gal 38800.9
